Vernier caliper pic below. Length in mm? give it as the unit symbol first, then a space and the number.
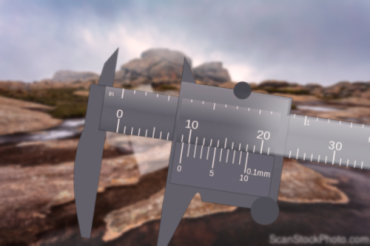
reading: mm 9.2
